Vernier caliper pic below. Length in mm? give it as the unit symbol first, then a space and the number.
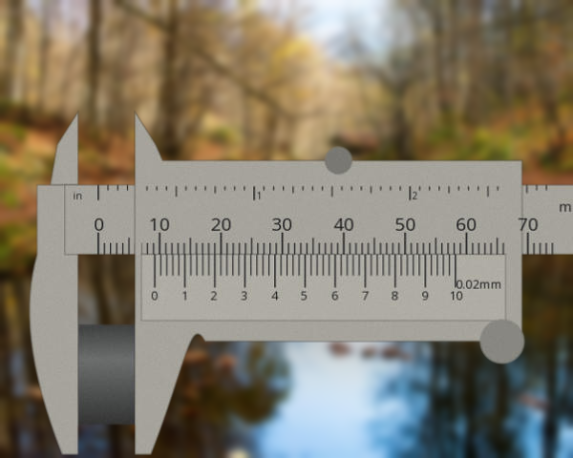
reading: mm 9.2
